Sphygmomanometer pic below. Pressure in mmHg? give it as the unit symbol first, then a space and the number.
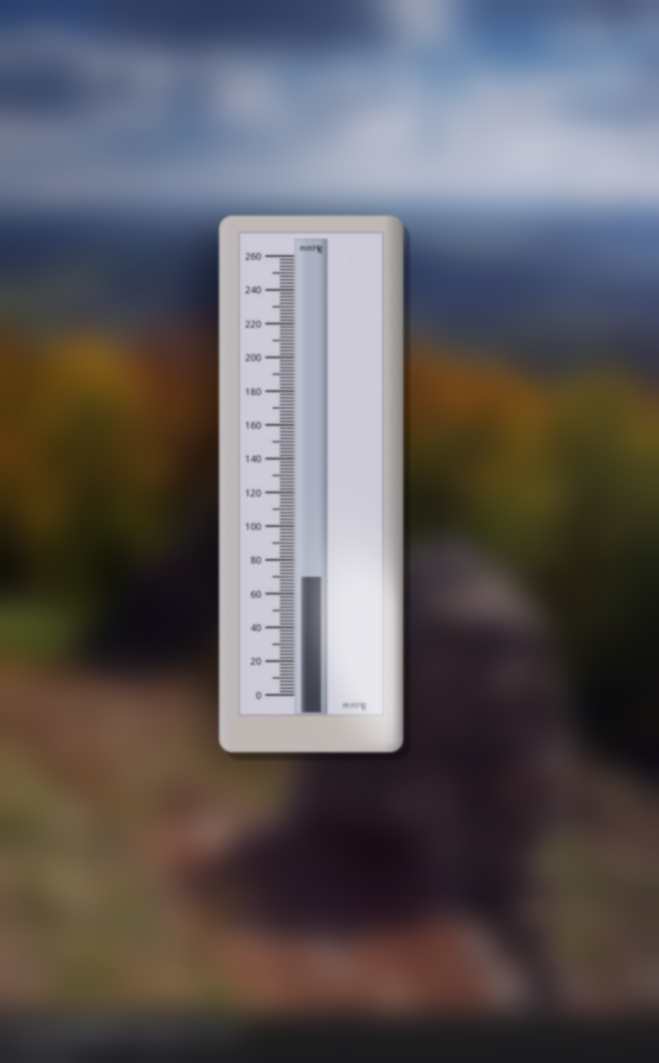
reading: mmHg 70
